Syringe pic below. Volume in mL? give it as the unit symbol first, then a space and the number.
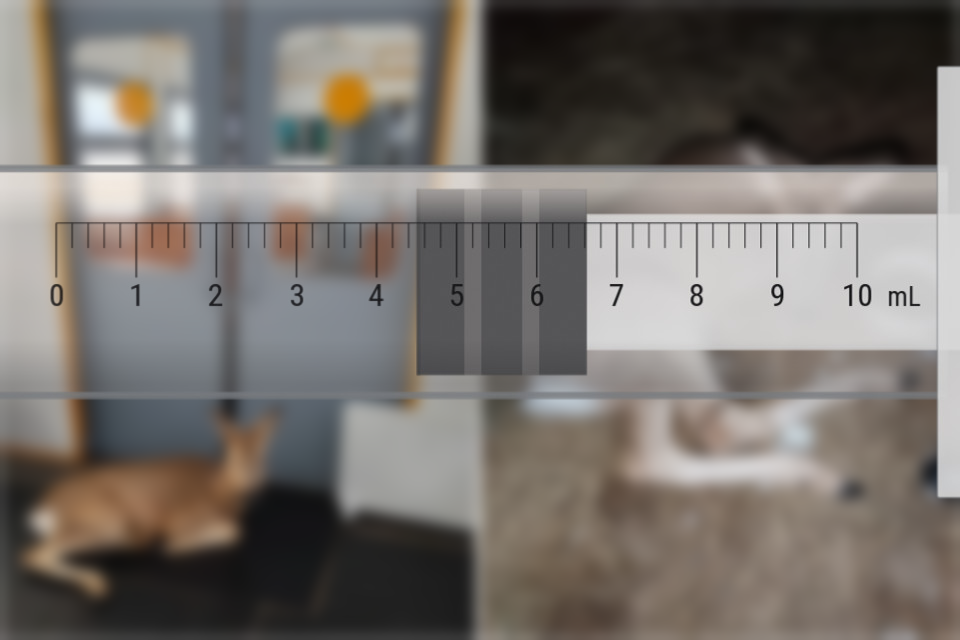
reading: mL 4.5
